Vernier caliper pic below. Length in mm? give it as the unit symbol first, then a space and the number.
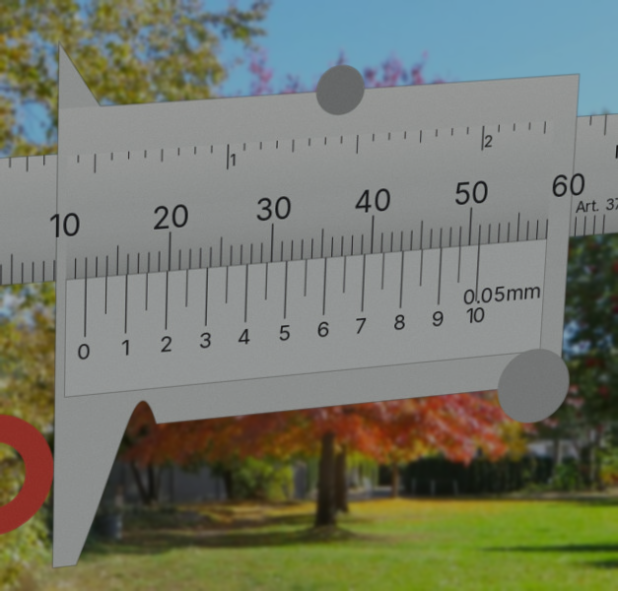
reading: mm 12.0
